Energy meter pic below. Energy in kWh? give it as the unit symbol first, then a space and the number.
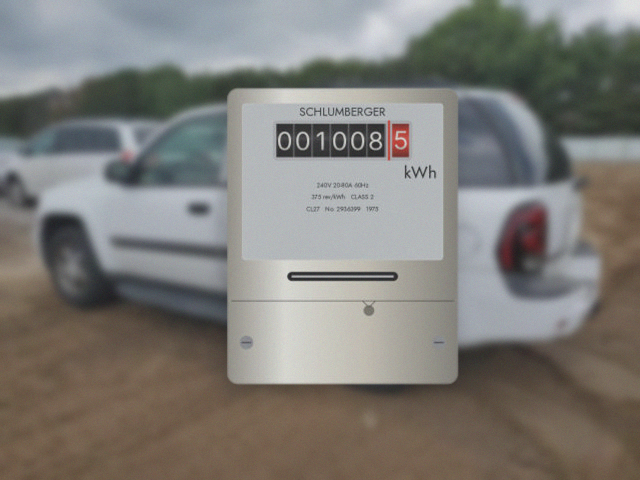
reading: kWh 1008.5
